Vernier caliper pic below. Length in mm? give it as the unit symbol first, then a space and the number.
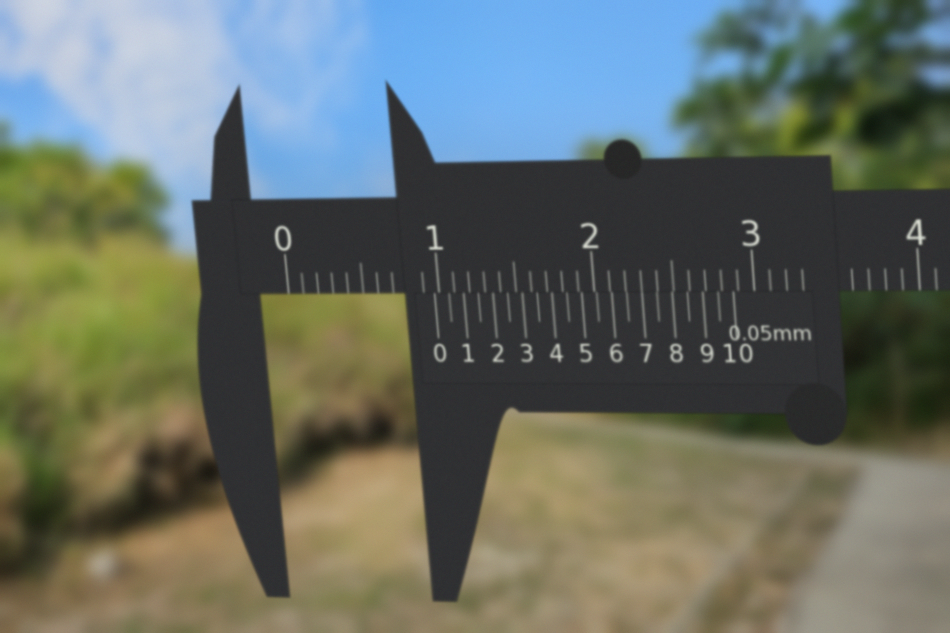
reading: mm 9.7
